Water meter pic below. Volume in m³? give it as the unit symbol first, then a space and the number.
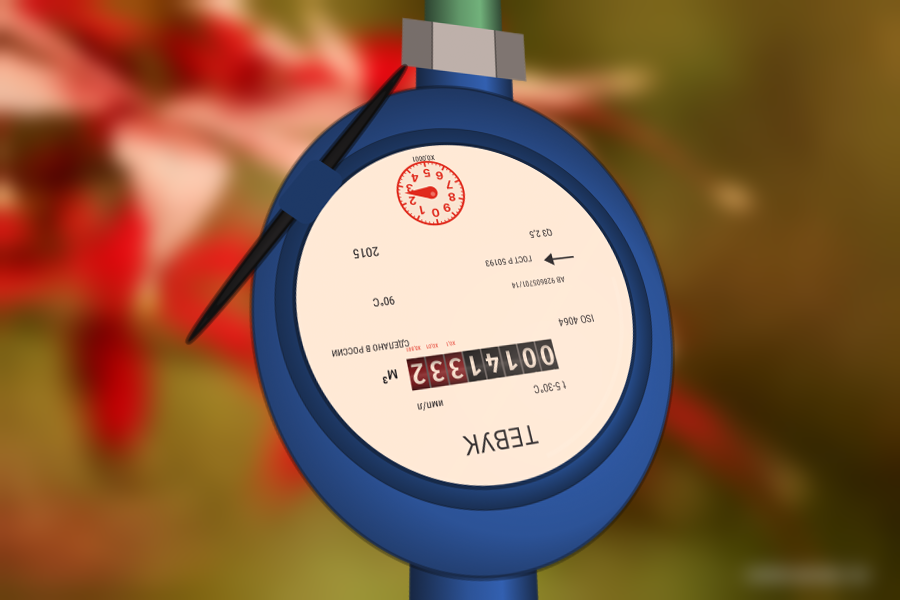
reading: m³ 141.3322
